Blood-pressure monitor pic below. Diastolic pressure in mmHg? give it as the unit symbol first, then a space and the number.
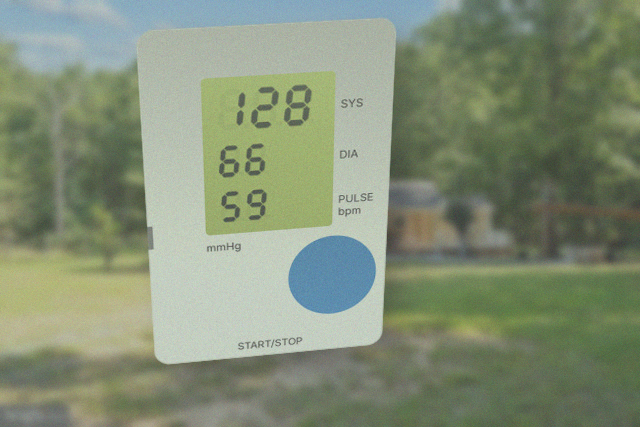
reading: mmHg 66
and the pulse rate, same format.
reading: bpm 59
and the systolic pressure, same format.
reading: mmHg 128
